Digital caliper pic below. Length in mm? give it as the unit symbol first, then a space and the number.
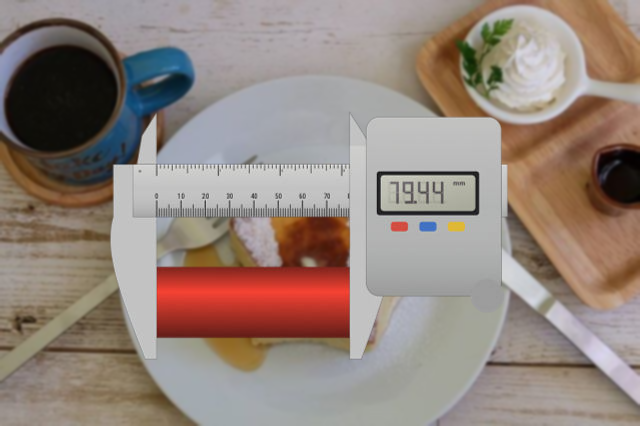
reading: mm 79.44
